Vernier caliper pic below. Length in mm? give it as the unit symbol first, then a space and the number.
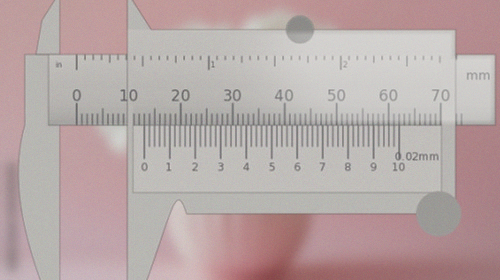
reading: mm 13.0
